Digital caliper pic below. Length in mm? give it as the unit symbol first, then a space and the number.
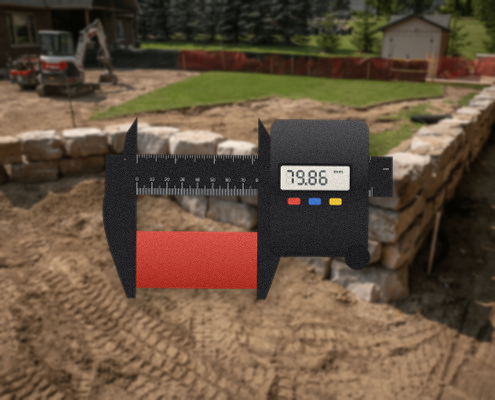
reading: mm 79.86
